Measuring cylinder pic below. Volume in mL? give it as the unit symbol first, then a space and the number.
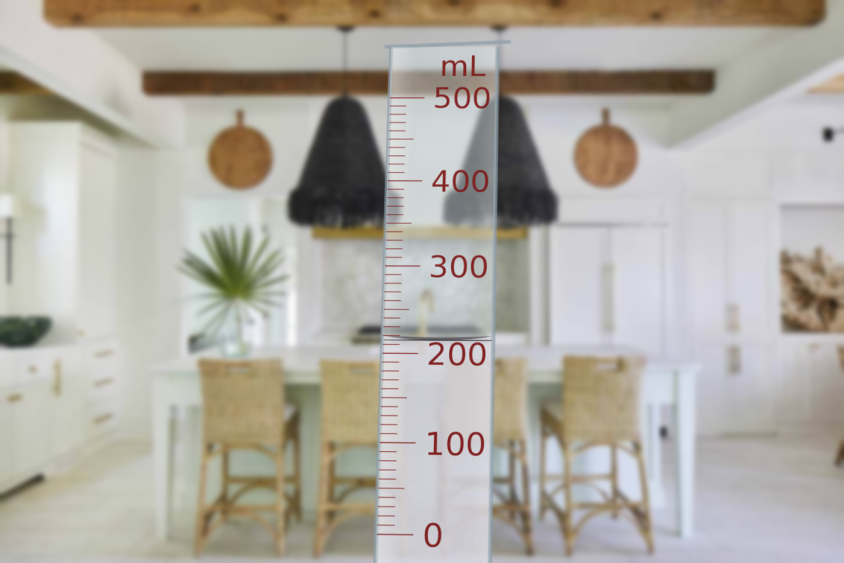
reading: mL 215
